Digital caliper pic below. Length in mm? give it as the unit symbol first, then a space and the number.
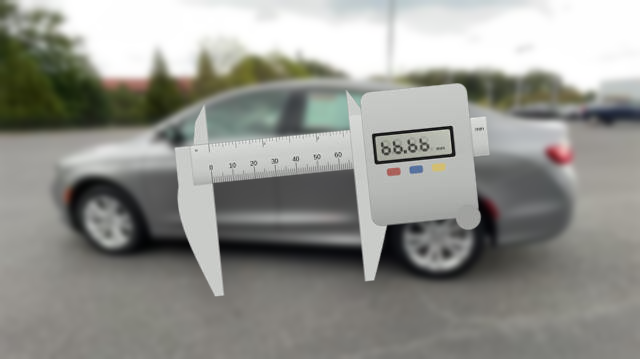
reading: mm 66.66
